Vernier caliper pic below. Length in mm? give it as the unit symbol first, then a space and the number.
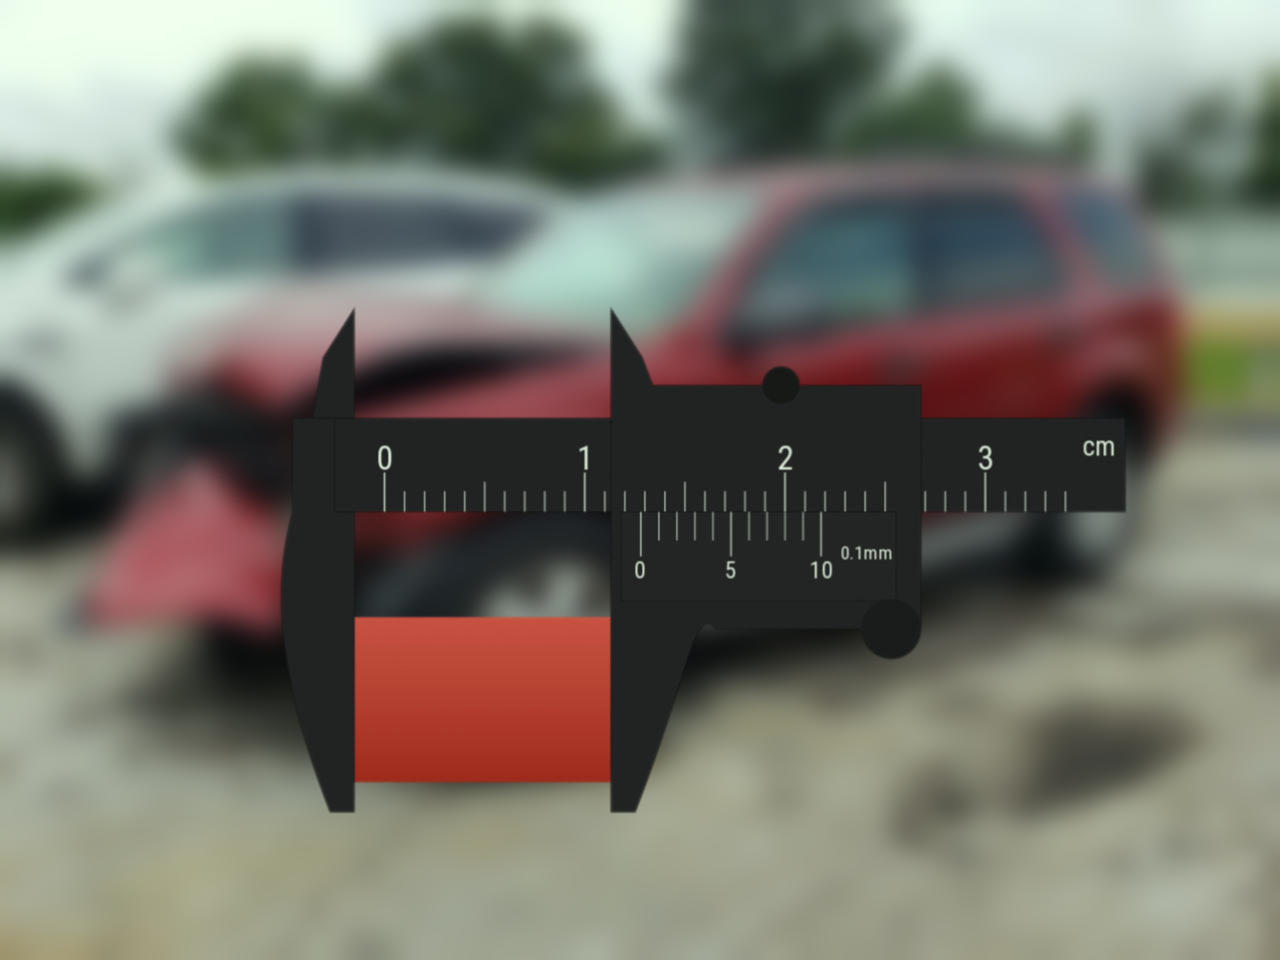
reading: mm 12.8
